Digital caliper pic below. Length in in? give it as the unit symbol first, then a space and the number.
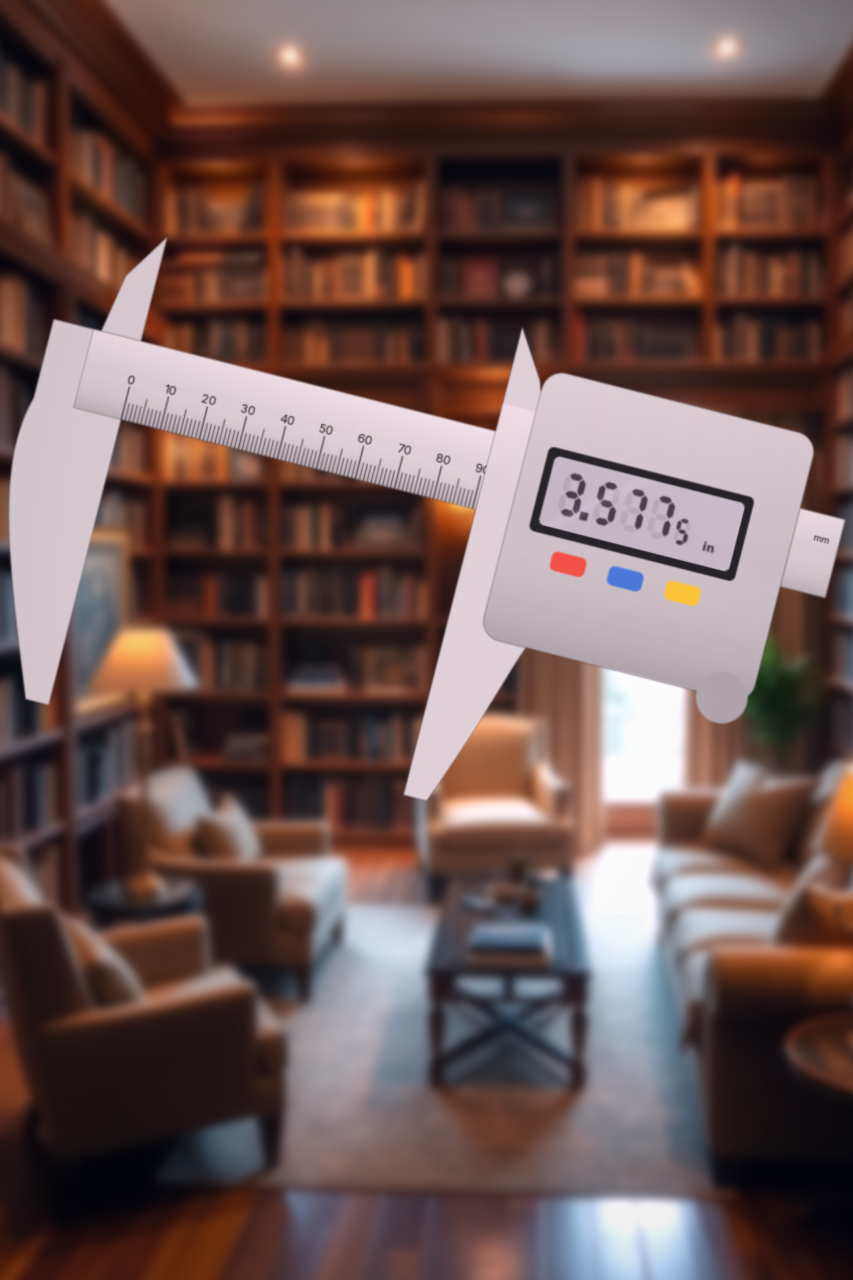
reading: in 3.5775
